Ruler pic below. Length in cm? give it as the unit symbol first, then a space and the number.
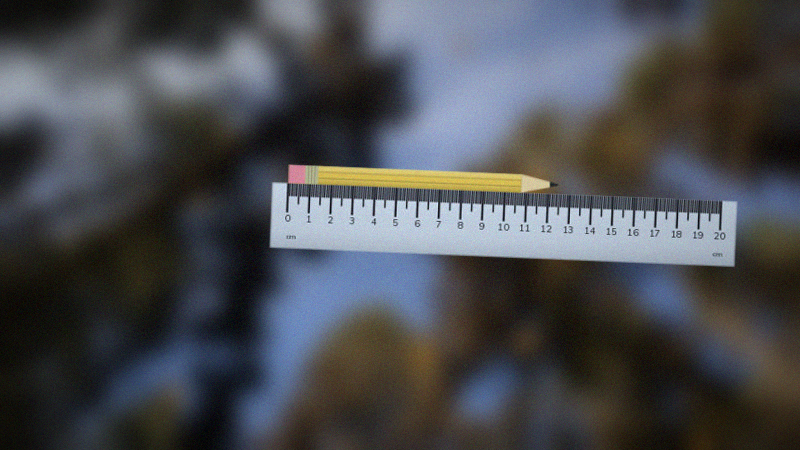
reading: cm 12.5
